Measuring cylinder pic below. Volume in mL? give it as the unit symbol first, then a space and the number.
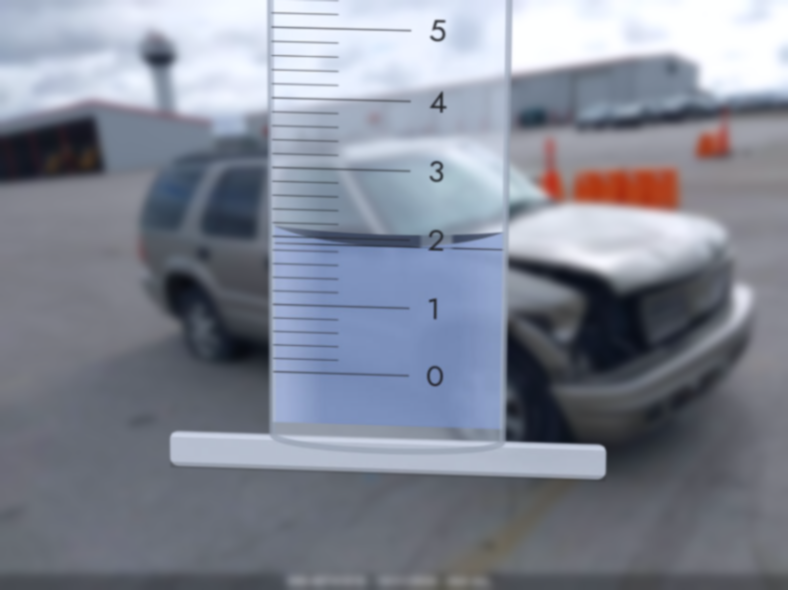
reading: mL 1.9
